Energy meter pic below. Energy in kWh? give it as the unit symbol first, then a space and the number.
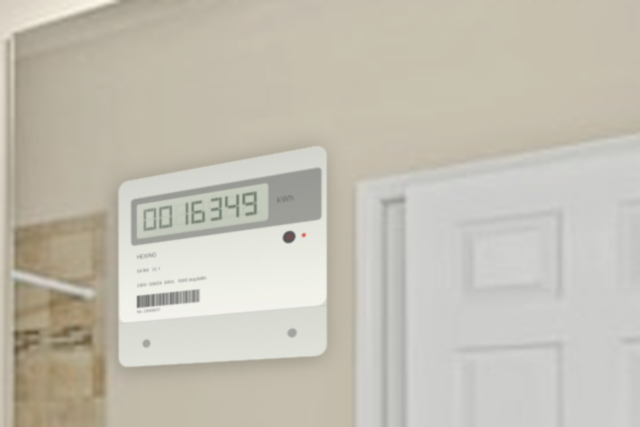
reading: kWh 16349
